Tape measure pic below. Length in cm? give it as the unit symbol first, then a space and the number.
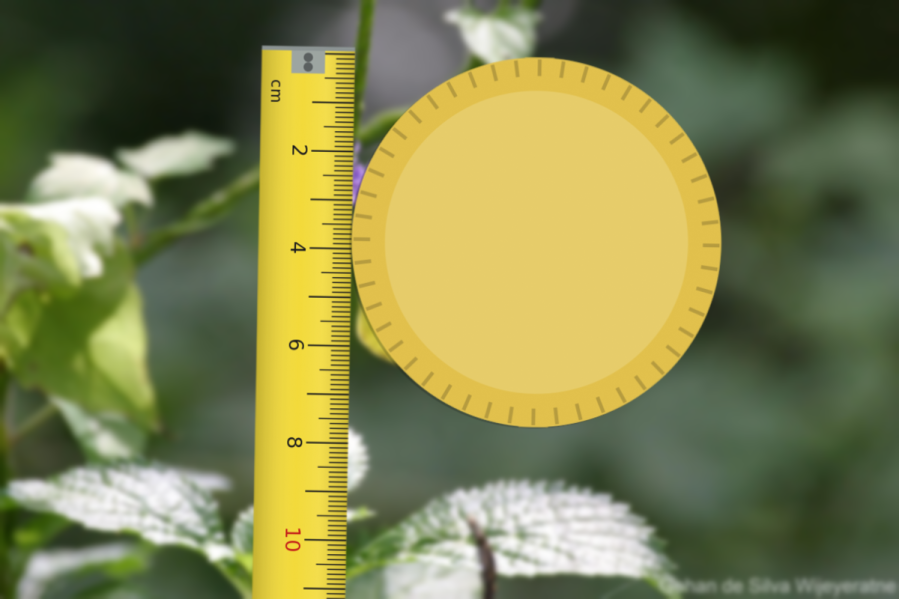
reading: cm 7.6
